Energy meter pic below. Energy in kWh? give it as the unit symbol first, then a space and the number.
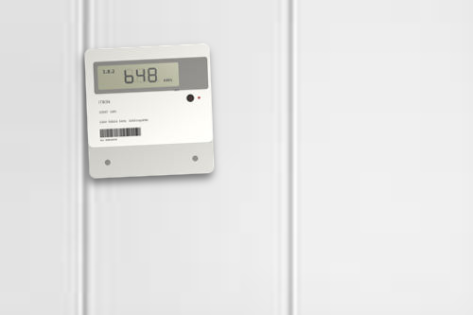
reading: kWh 648
